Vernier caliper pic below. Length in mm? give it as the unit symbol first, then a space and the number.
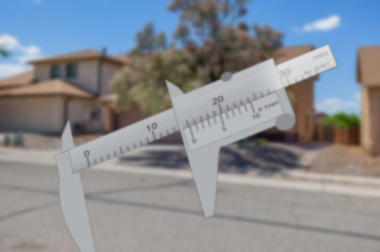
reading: mm 15.2
